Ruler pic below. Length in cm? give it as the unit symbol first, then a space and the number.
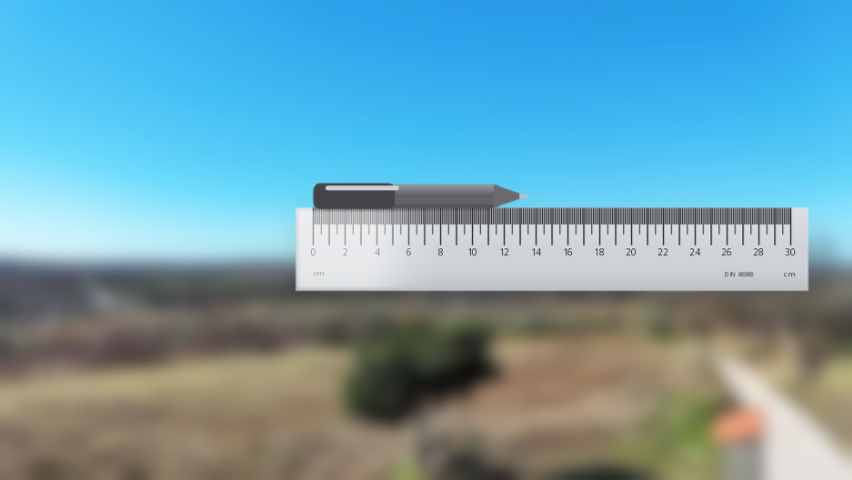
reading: cm 13.5
